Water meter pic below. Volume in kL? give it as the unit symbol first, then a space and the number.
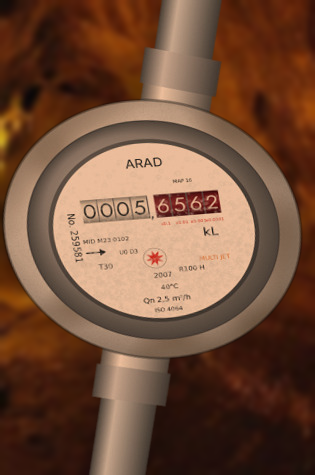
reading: kL 5.6562
